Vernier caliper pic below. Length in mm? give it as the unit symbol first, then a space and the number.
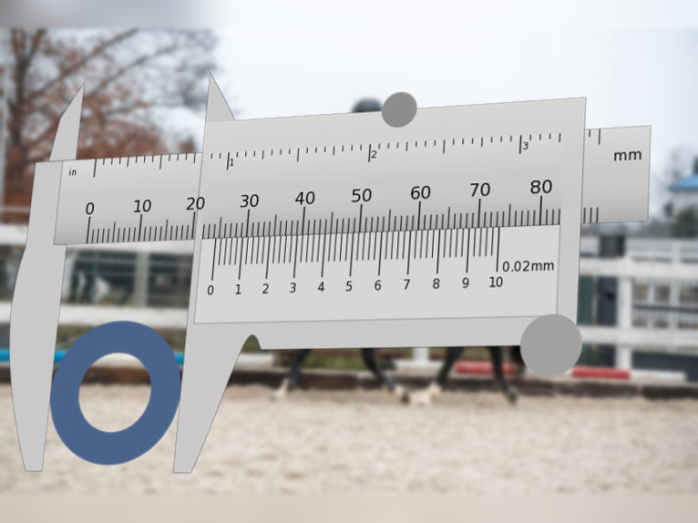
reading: mm 24.4
